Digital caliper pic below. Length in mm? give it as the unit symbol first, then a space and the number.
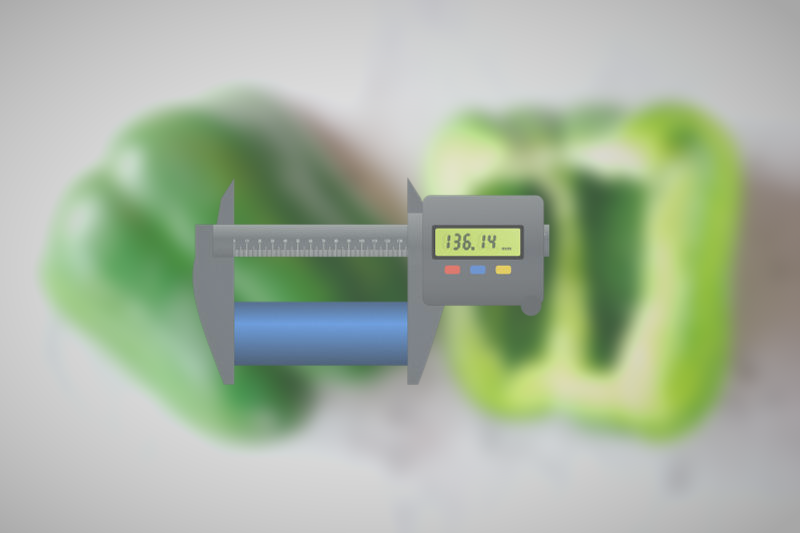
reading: mm 136.14
